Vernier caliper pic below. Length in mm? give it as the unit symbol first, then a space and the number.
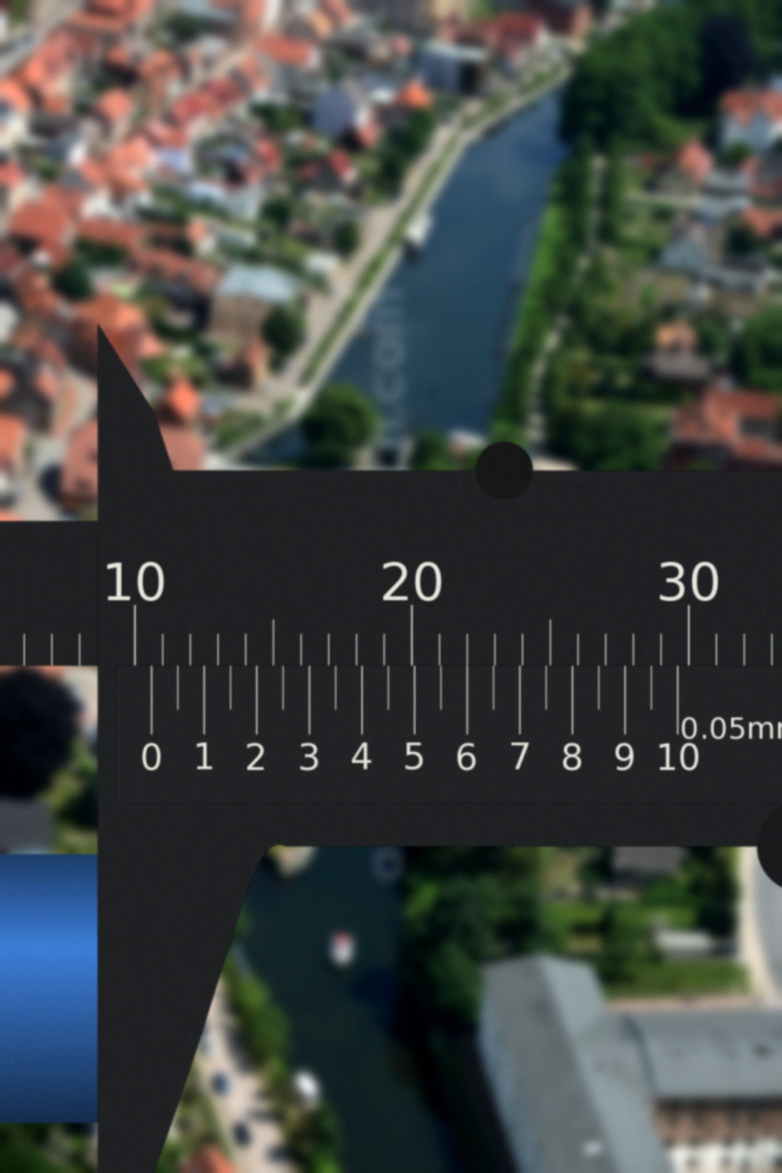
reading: mm 10.60
